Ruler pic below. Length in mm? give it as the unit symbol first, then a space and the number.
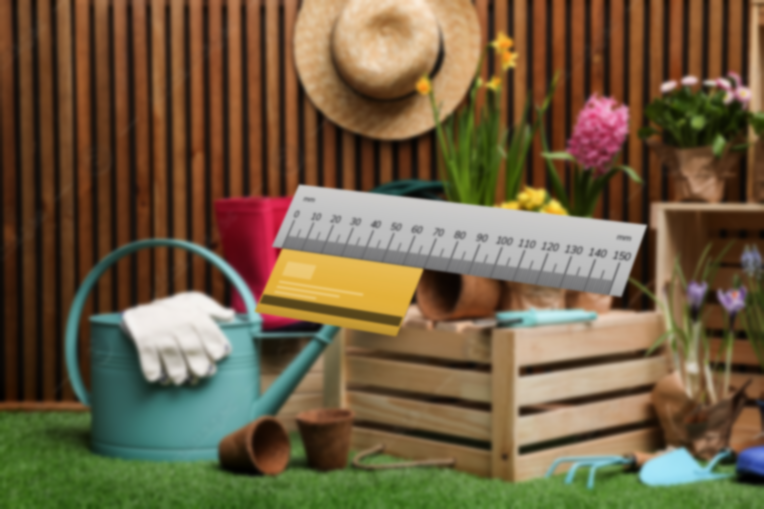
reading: mm 70
